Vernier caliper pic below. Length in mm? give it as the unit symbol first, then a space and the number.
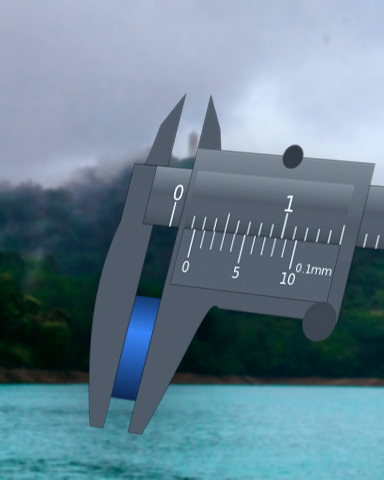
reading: mm 2.3
